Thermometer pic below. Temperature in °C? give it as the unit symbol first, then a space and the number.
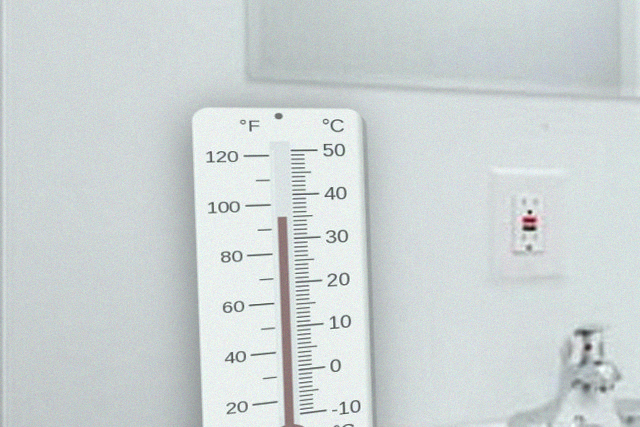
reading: °C 35
